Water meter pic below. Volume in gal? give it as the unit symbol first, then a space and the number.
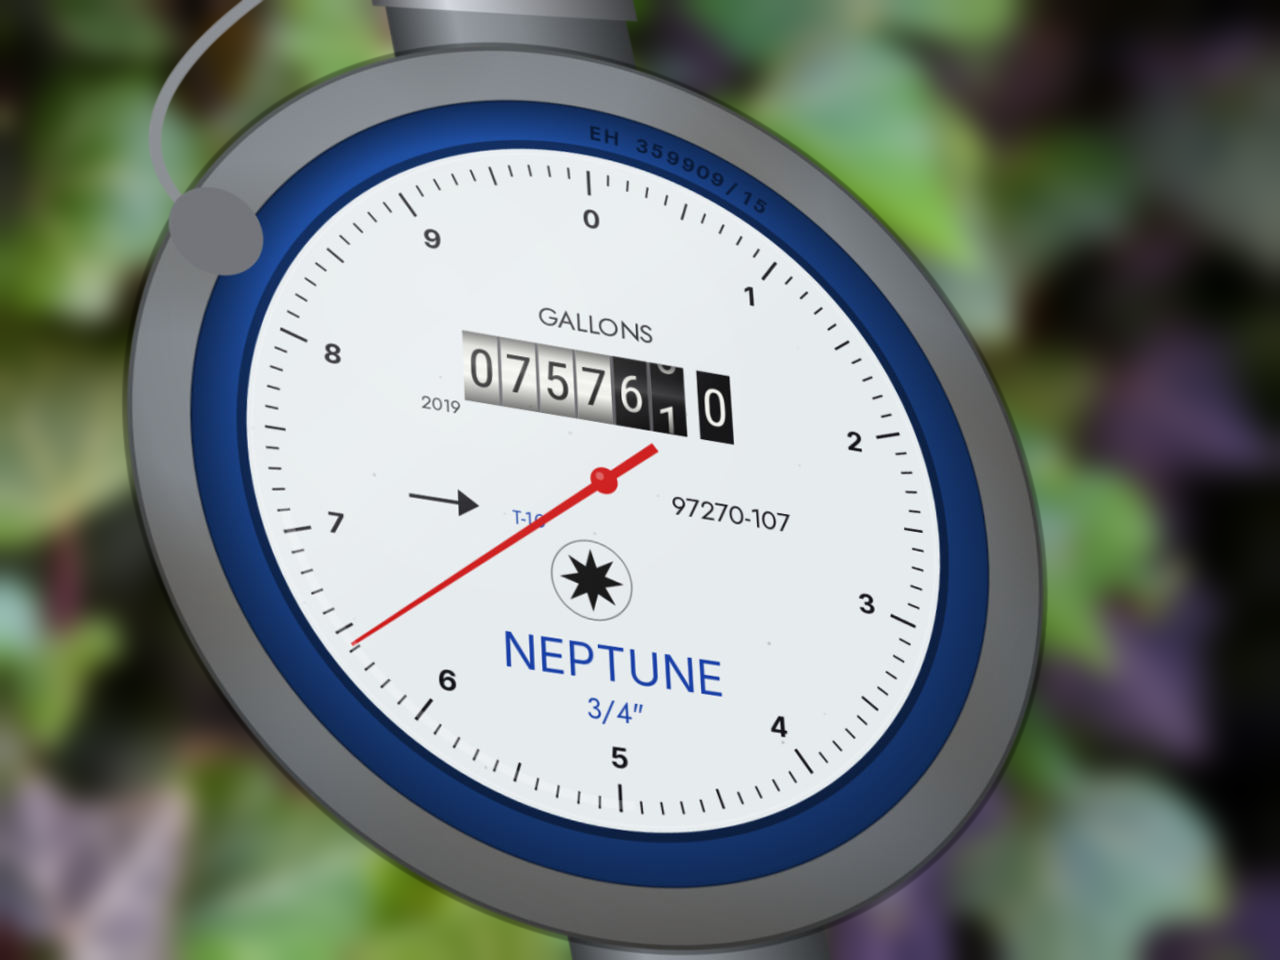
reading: gal 757606.4
